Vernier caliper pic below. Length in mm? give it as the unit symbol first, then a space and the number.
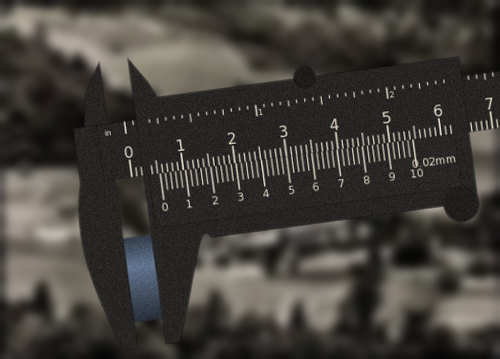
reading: mm 5.5
